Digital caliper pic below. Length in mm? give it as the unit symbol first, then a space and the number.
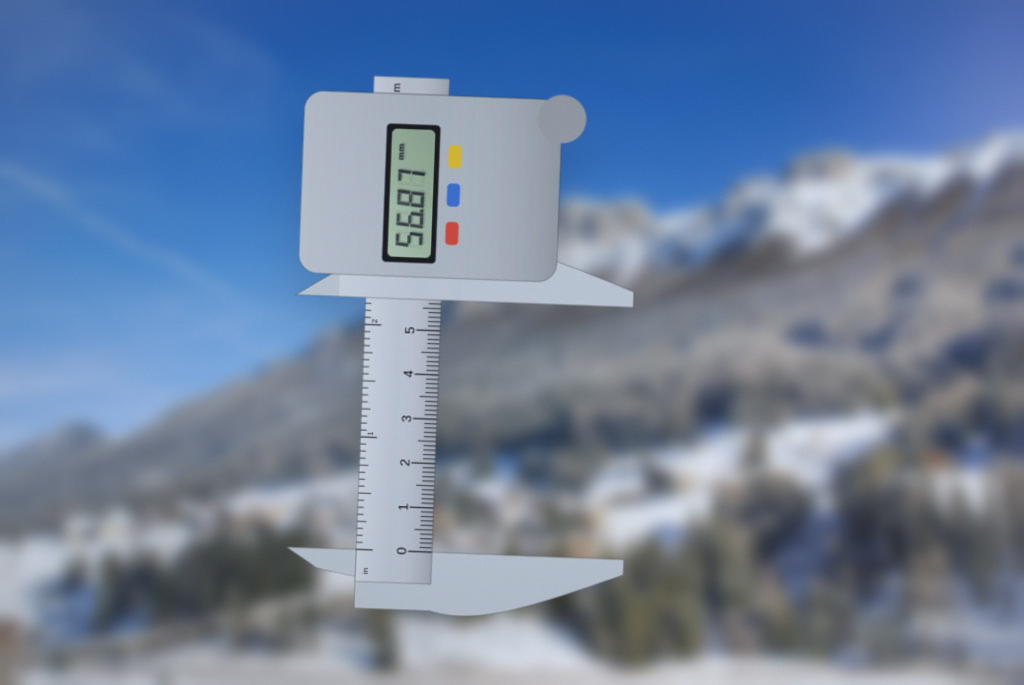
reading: mm 56.87
